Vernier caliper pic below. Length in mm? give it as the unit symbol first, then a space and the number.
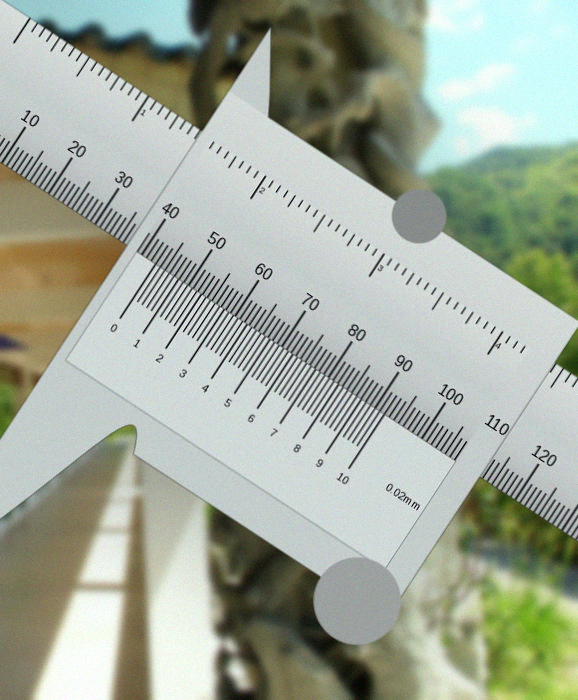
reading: mm 43.0
